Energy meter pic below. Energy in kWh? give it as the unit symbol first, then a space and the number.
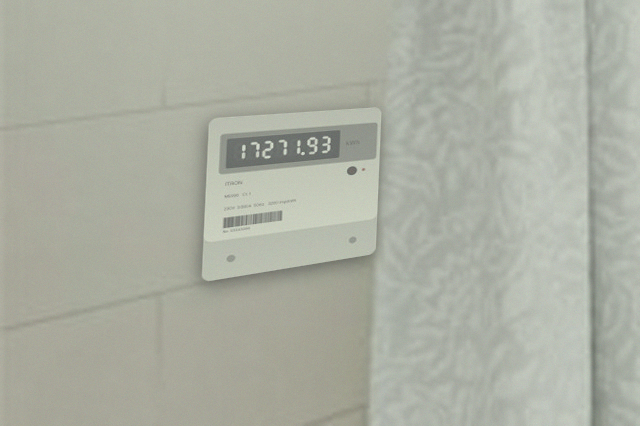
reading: kWh 17271.93
